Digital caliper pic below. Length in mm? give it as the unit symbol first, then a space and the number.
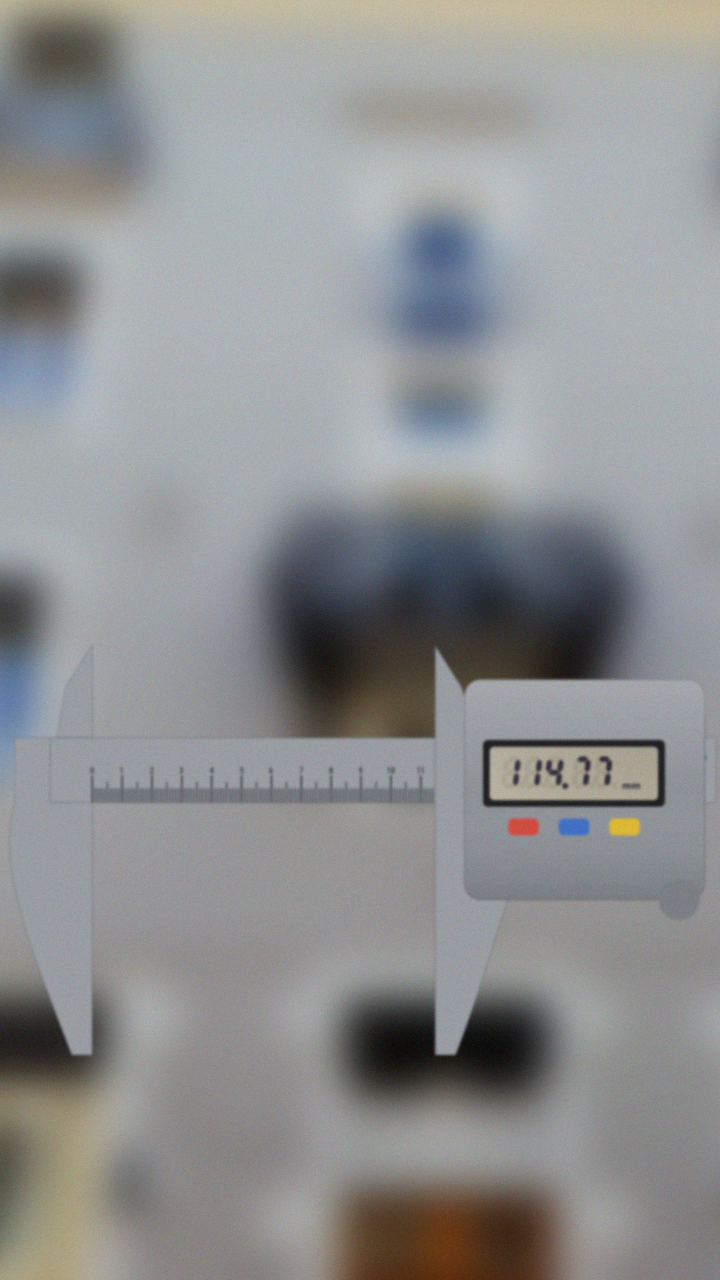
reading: mm 114.77
